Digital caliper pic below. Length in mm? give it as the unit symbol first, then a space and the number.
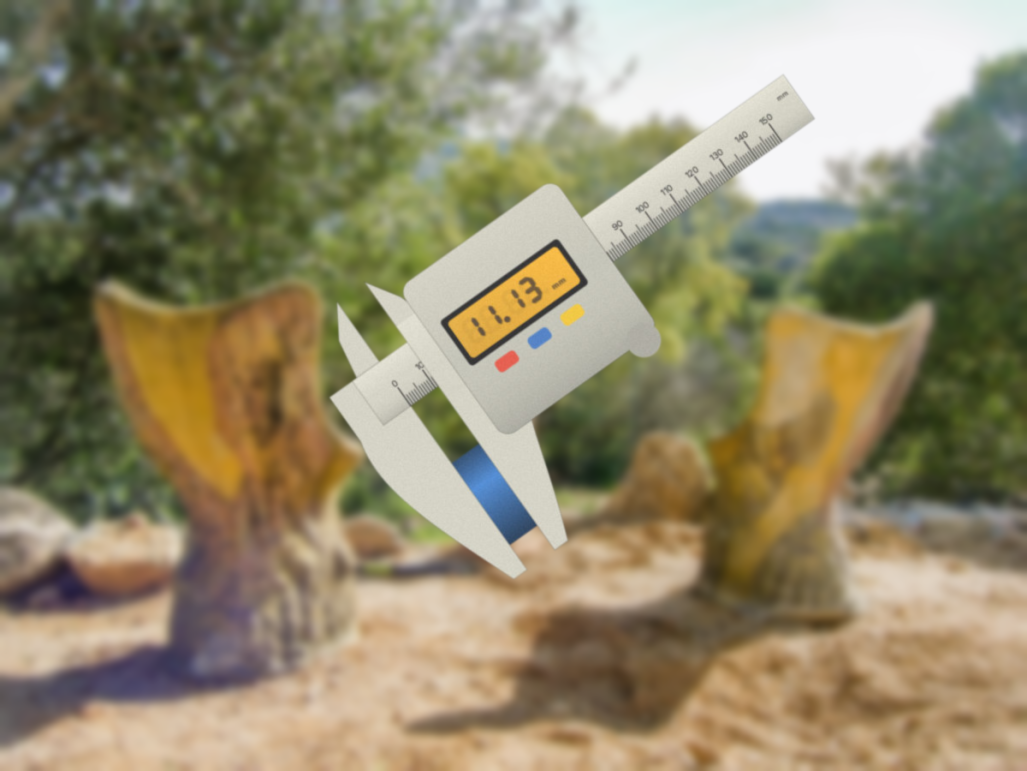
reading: mm 11.13
